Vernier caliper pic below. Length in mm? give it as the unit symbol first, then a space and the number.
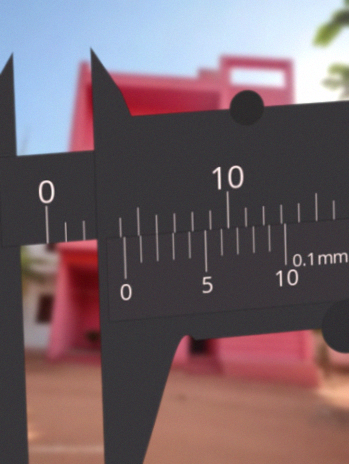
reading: mm 4.2
